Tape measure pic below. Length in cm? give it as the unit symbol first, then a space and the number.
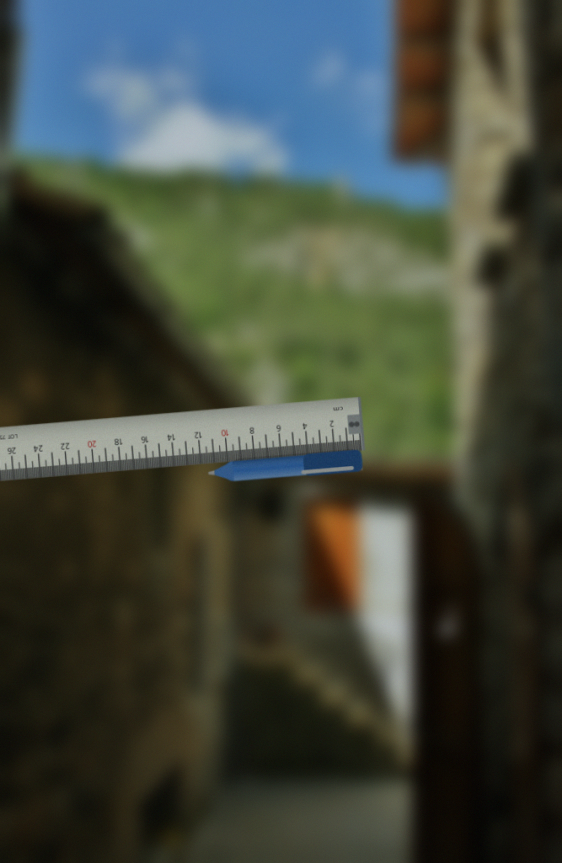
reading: cm 11.5
